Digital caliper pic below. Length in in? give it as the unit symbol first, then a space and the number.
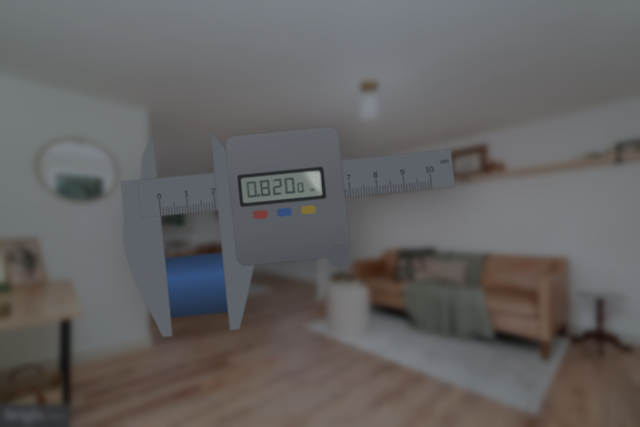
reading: in 0.8200
